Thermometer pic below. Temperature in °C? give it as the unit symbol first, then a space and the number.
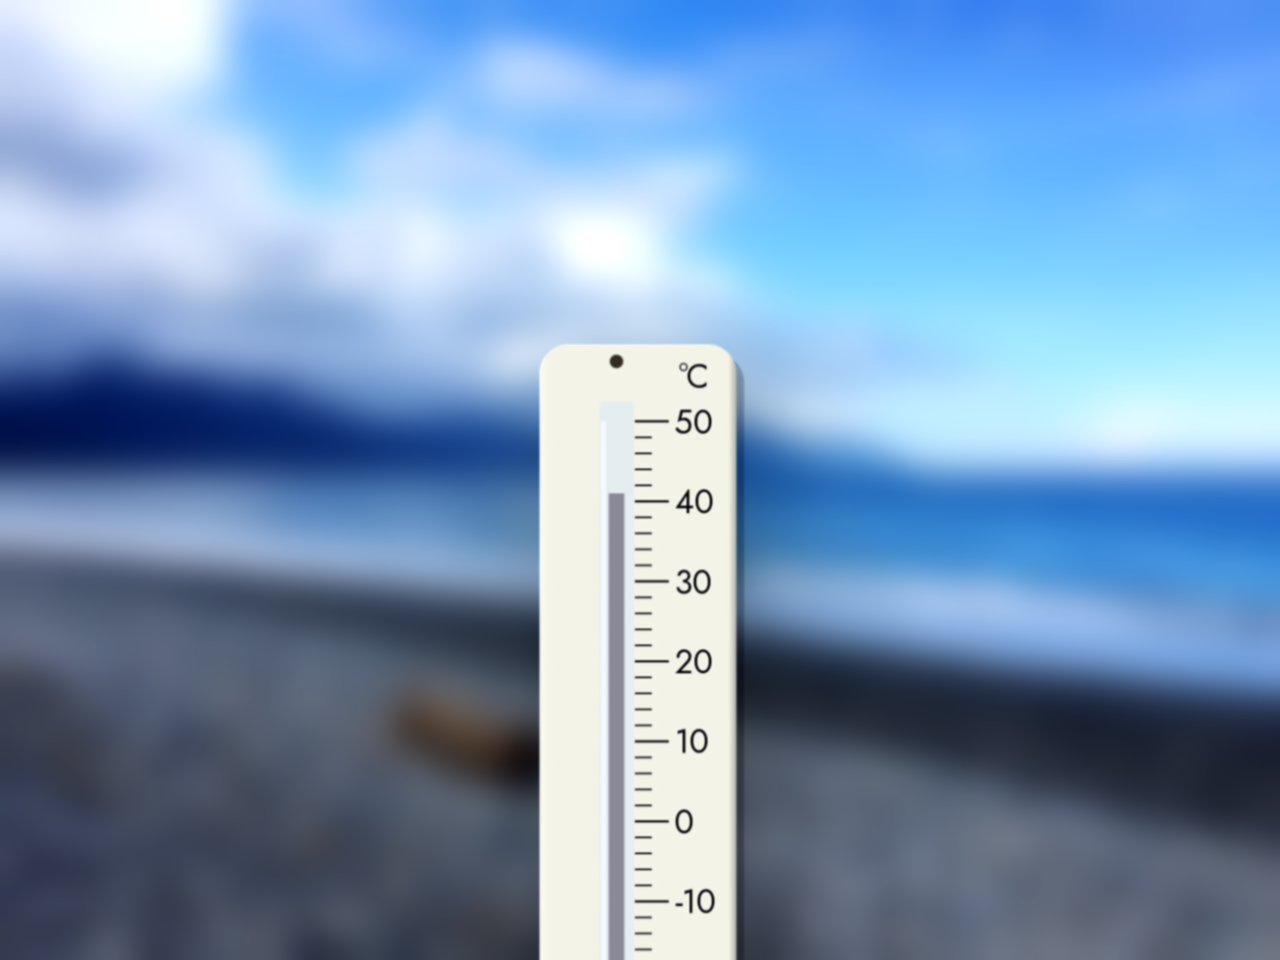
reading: °C 41
